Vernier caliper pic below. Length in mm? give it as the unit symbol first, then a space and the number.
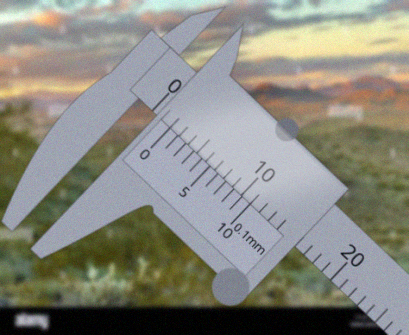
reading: mm 2.0
